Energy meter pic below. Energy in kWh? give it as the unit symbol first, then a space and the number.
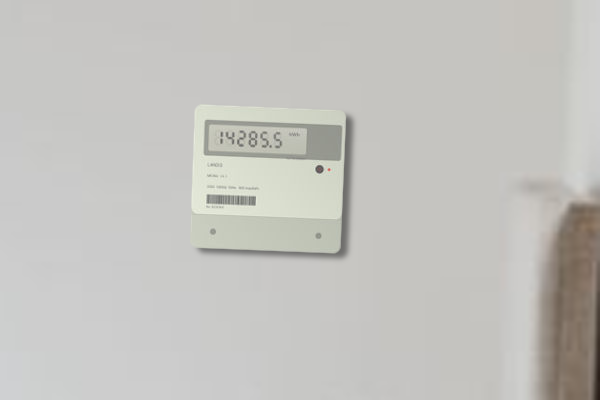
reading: kWh 14285.5
